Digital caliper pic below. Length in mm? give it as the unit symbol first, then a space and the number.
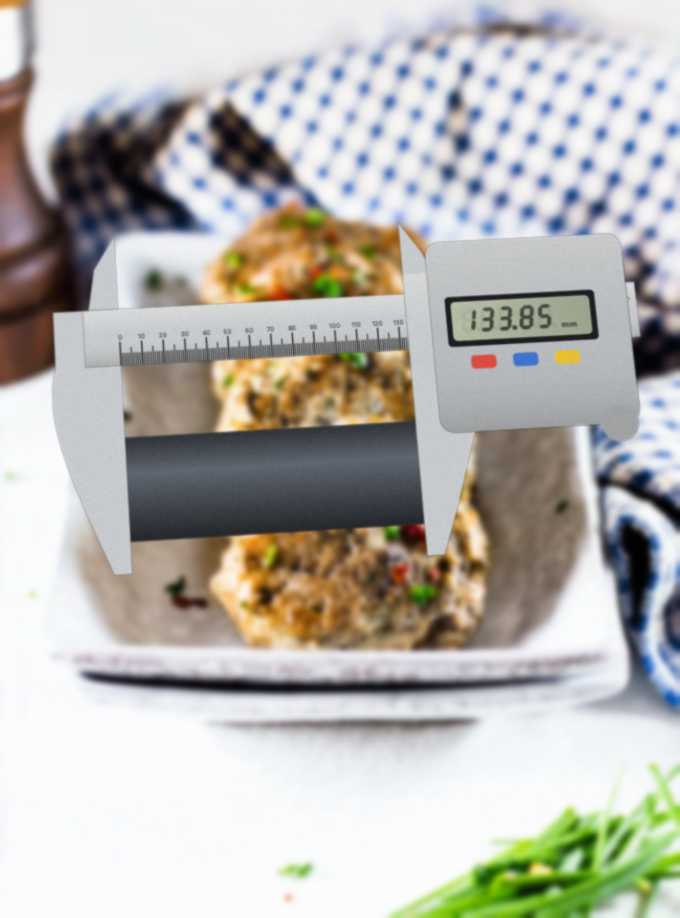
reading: mm 133.85
